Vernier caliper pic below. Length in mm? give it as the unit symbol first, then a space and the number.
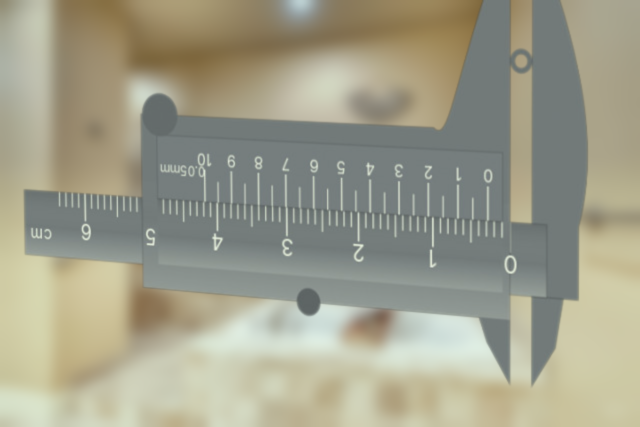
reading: mm 2.8
